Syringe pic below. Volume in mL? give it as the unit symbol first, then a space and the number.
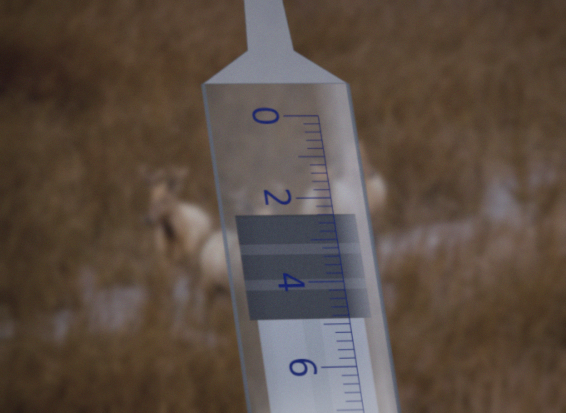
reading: mL 2.4
